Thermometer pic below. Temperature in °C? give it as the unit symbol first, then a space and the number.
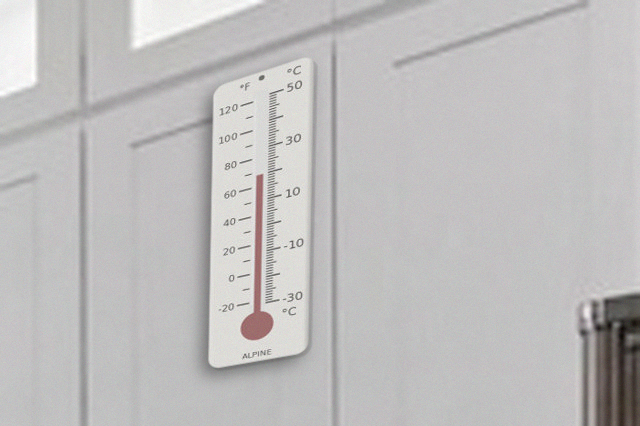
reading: °C 20
